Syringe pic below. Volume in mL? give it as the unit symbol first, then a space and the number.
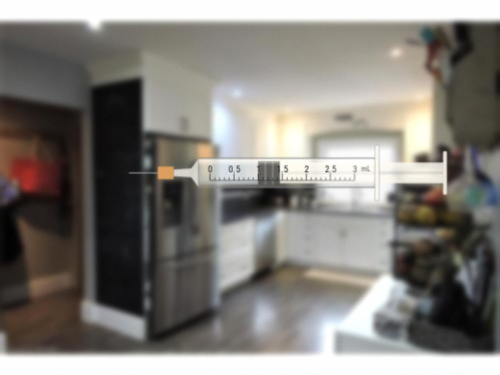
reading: mL 1
